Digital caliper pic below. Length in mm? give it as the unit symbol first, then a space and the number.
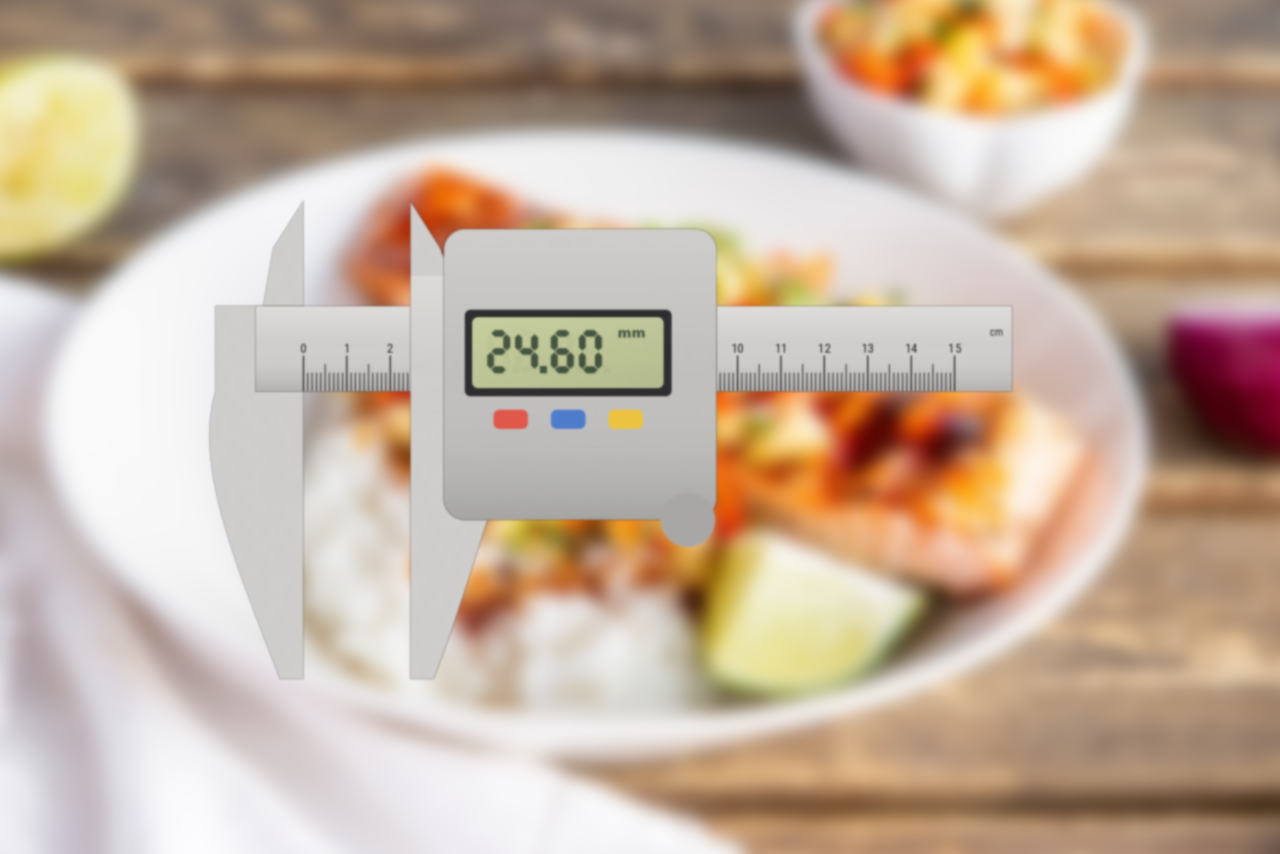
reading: mm 24.60
